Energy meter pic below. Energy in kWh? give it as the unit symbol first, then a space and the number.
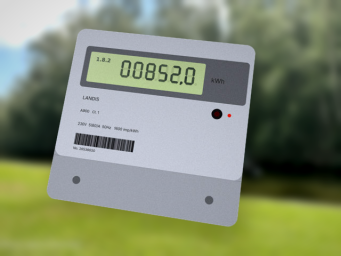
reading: kWh 852.0
